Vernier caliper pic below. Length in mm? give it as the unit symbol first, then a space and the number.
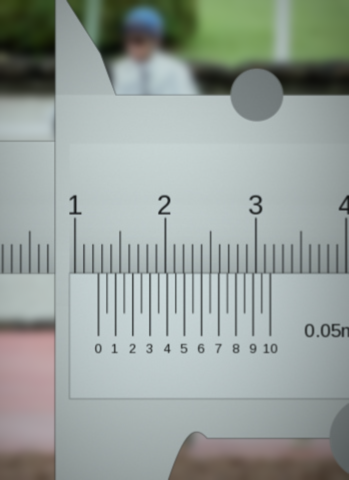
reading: mm 12.6
